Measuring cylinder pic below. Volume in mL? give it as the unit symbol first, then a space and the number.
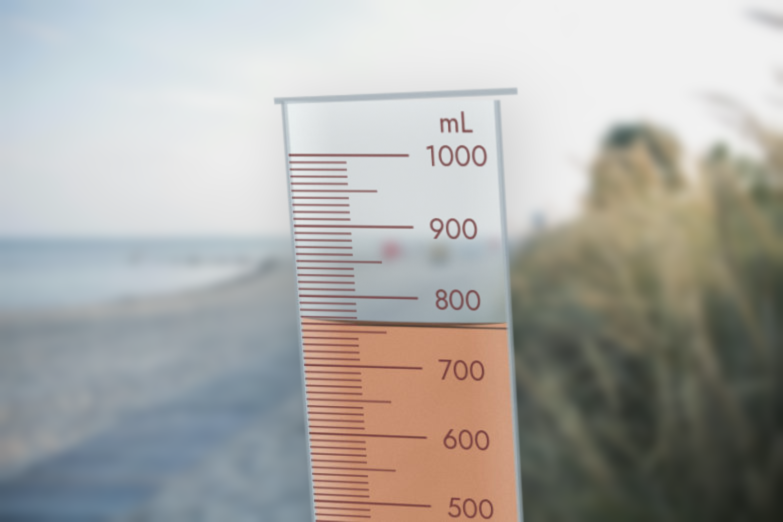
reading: mL 760
